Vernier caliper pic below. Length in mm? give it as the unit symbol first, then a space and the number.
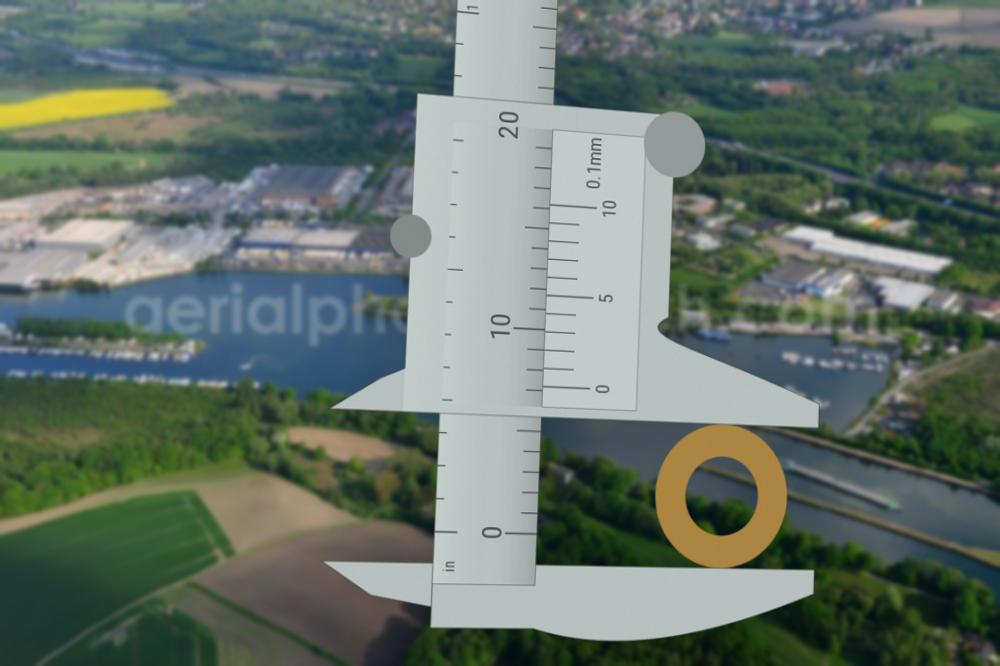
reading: mm 7.2
